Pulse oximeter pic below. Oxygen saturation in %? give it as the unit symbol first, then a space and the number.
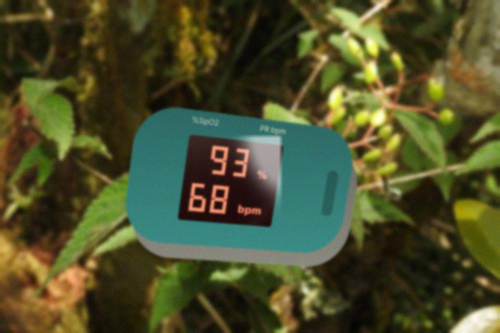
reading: % 93
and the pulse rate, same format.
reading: bpm 68
